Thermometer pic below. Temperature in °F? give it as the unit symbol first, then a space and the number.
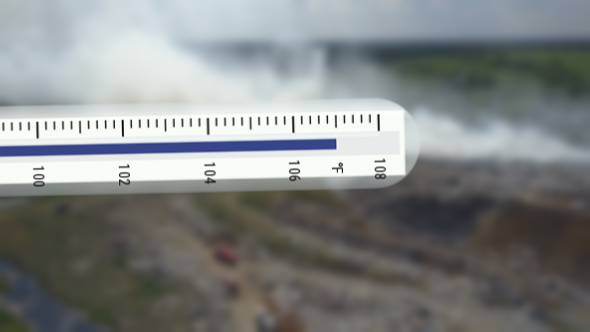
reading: °F 107
